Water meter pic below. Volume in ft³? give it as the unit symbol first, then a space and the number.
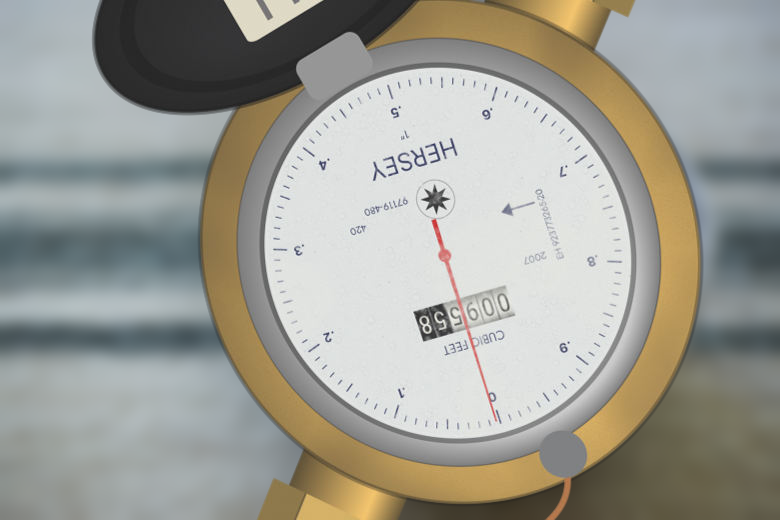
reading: ft³ 9558.00
